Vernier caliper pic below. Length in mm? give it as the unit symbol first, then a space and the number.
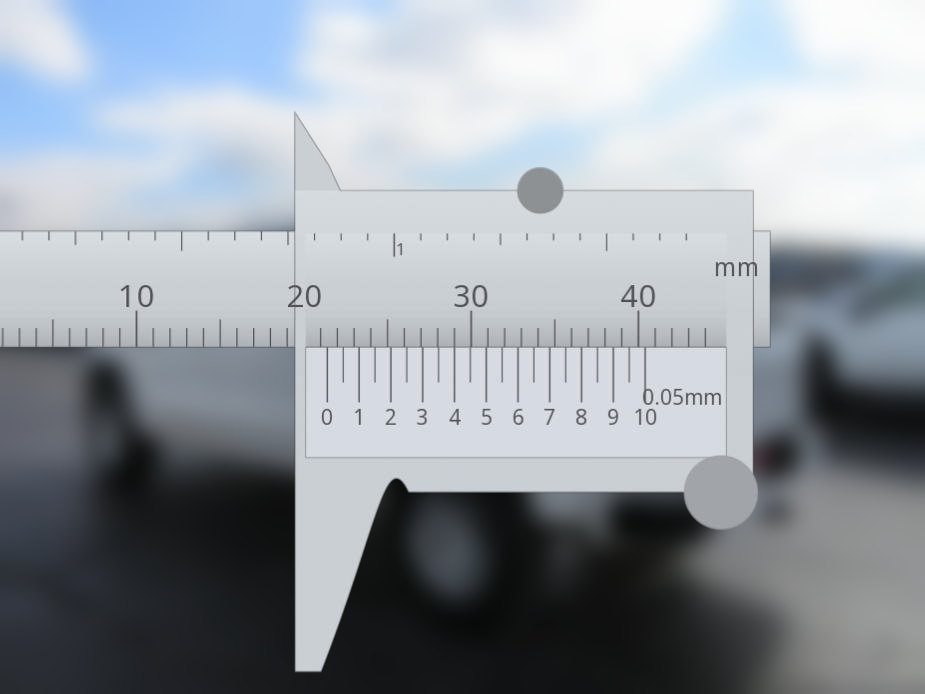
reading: mm 21.4
